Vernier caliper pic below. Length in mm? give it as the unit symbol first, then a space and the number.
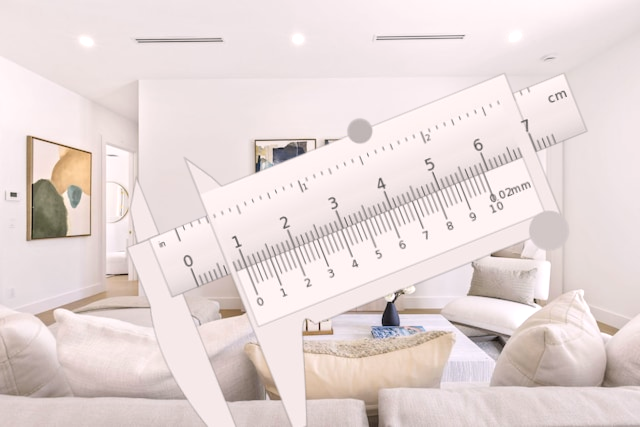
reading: mm 10.0
